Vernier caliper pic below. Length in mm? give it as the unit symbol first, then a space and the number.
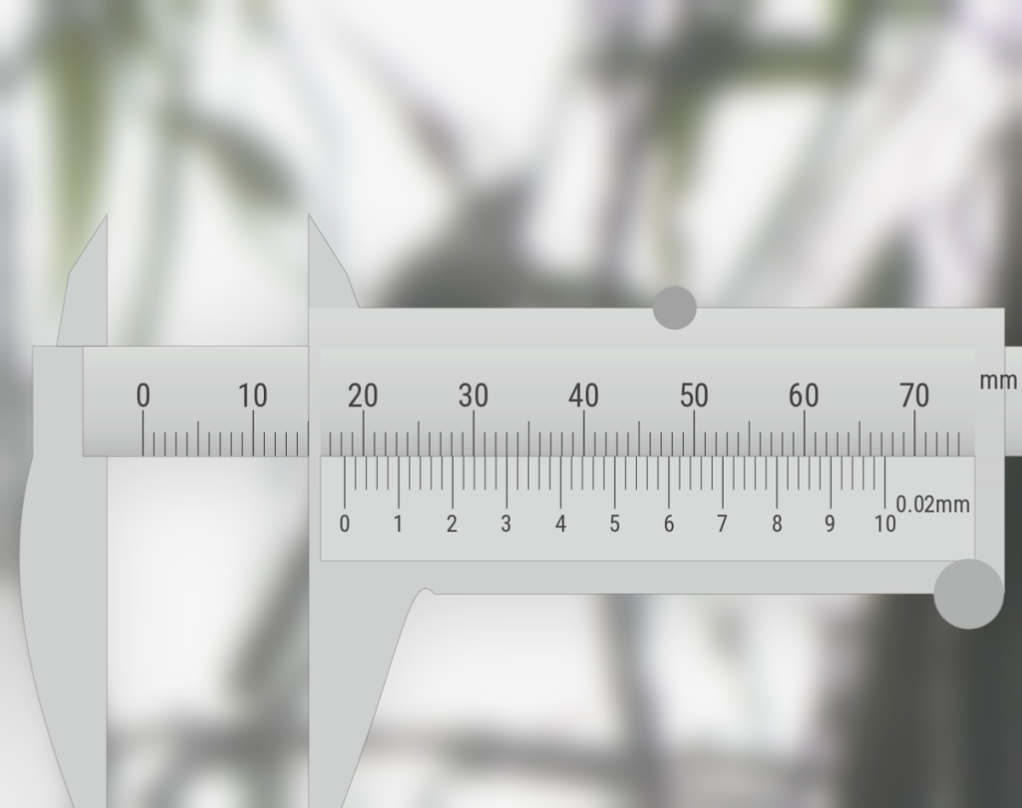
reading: mm 18.3
